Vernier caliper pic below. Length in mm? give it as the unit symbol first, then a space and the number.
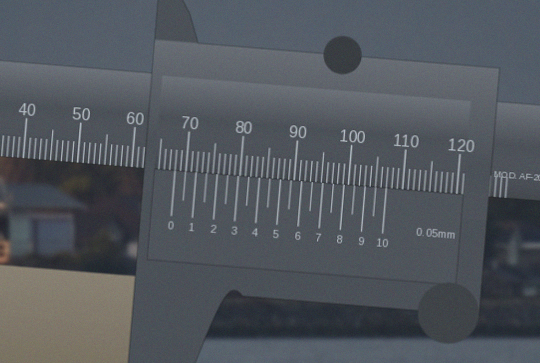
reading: mm 68.0
